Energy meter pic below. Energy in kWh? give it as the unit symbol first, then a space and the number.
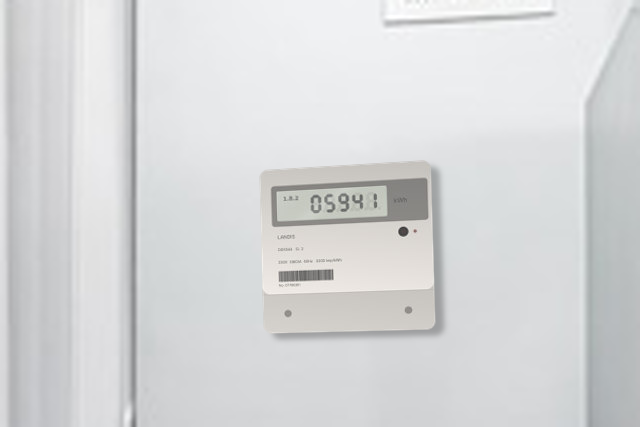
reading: kWh 5941
